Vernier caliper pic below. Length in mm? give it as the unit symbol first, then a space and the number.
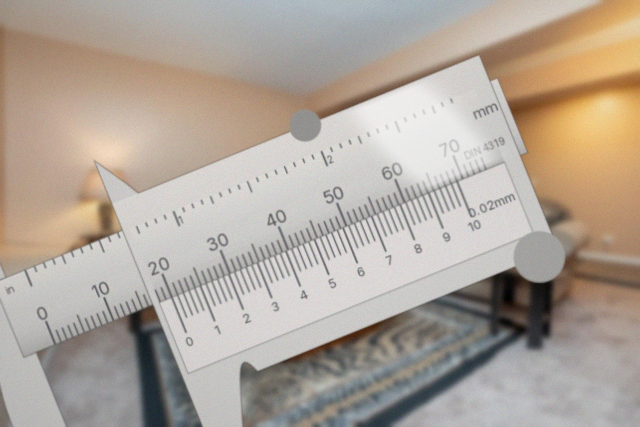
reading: mm 20.0
